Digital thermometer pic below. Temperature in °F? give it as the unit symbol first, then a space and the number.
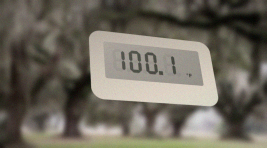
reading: °F 100.1
